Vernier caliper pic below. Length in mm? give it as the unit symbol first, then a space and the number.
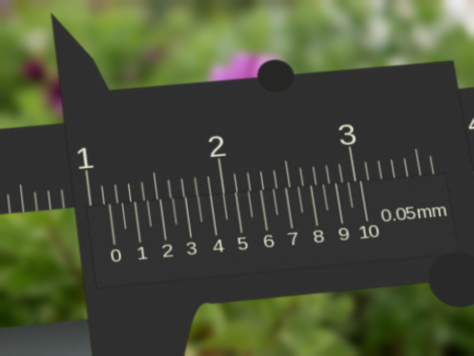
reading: mm 11.4
